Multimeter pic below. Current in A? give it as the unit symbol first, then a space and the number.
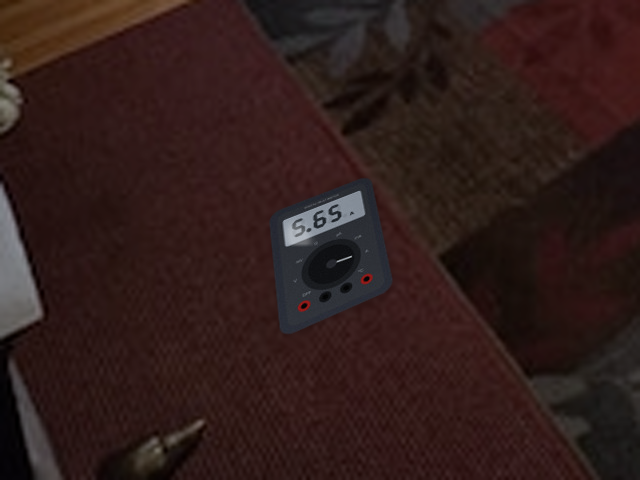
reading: A 5.65
